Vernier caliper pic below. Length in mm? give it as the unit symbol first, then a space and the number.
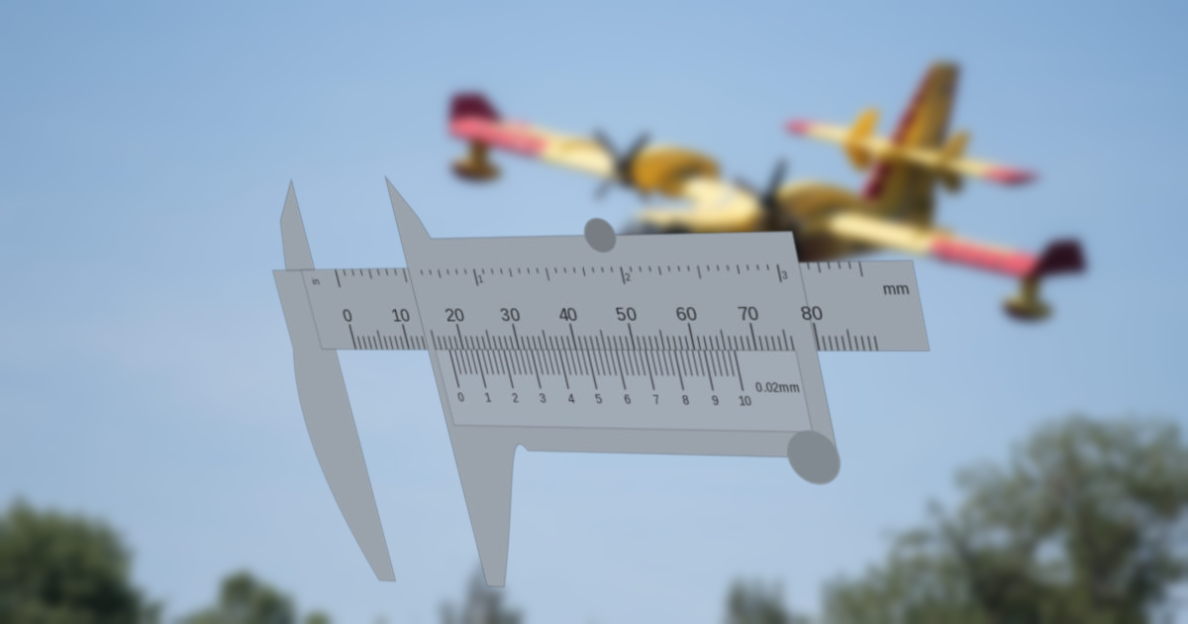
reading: mm 17.5
